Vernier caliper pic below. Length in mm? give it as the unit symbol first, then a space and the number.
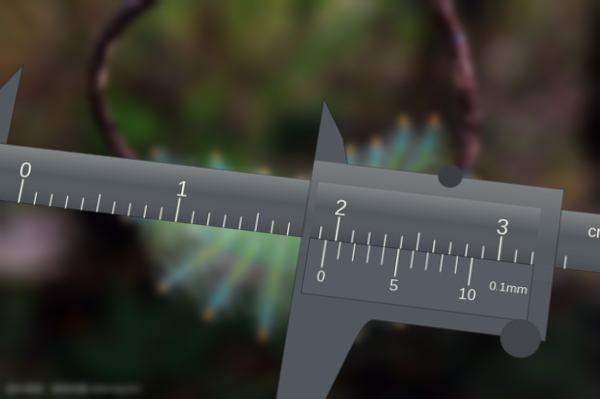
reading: mm 19.4
